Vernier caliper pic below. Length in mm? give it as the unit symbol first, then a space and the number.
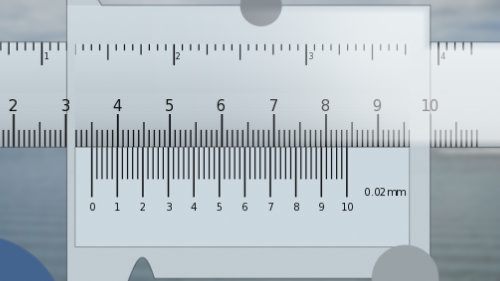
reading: mm 35.0
